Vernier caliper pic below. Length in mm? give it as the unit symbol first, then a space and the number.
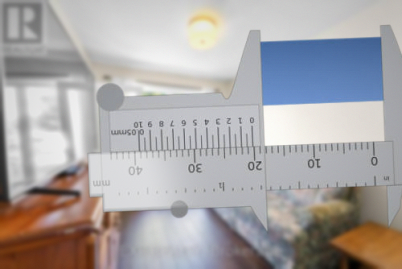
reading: mm 20.2
